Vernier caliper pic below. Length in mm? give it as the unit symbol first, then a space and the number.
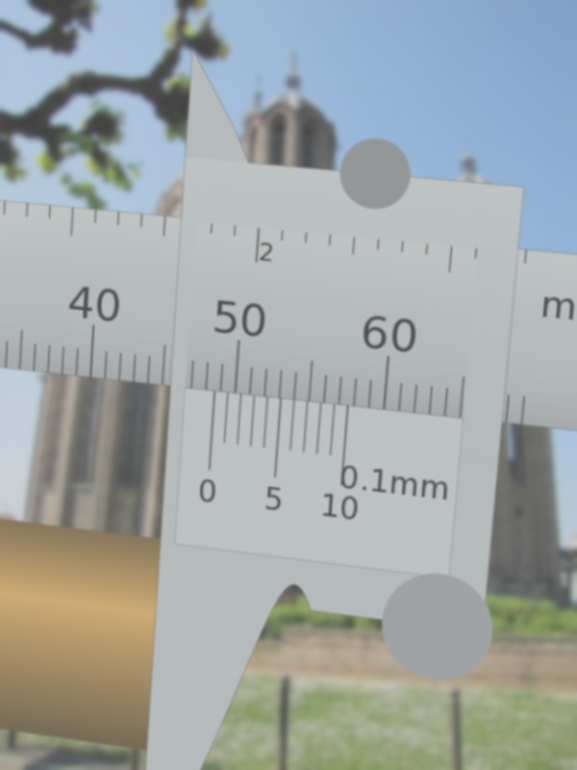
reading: mm 48.6
